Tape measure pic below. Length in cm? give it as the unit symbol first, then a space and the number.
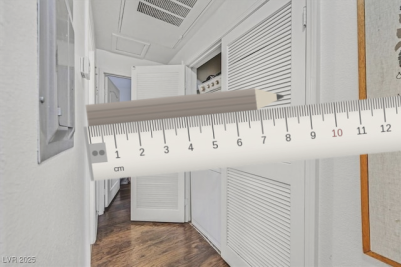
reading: cm 8
